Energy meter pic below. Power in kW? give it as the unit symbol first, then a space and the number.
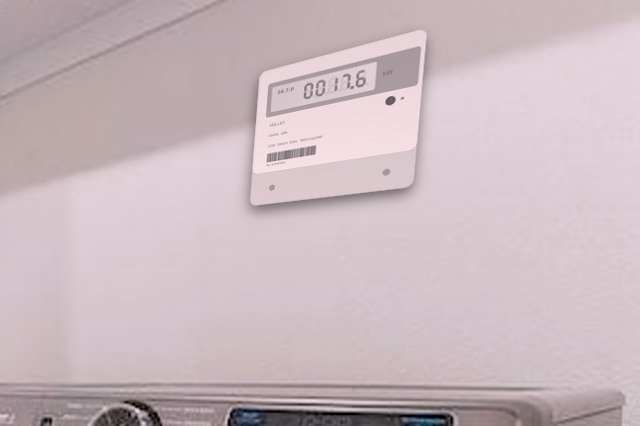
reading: kW 17.6
